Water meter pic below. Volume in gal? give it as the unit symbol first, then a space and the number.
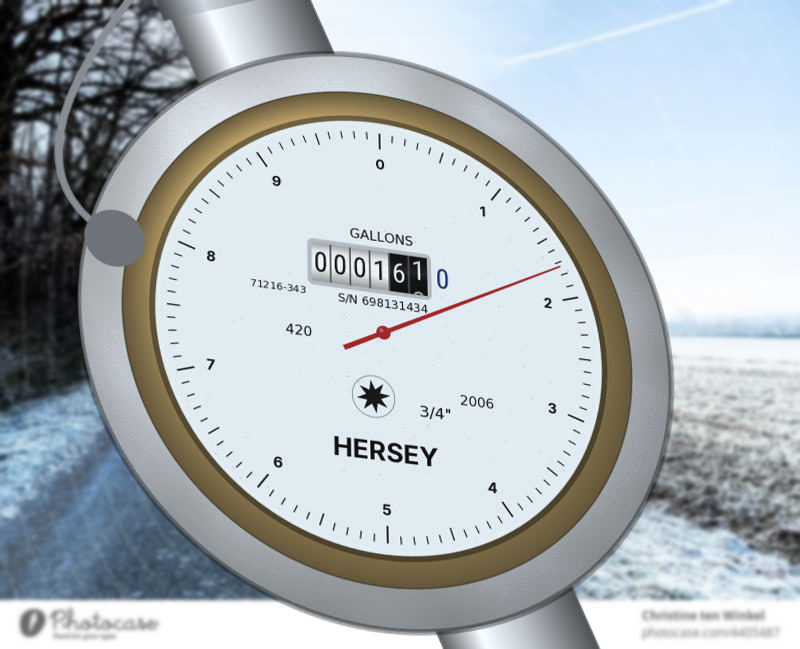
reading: gal 1611.7
